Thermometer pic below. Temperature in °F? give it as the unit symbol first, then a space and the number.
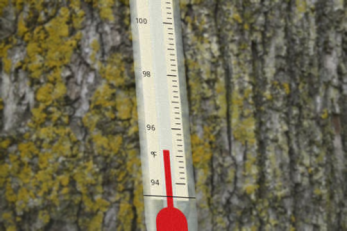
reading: °F 95.2
